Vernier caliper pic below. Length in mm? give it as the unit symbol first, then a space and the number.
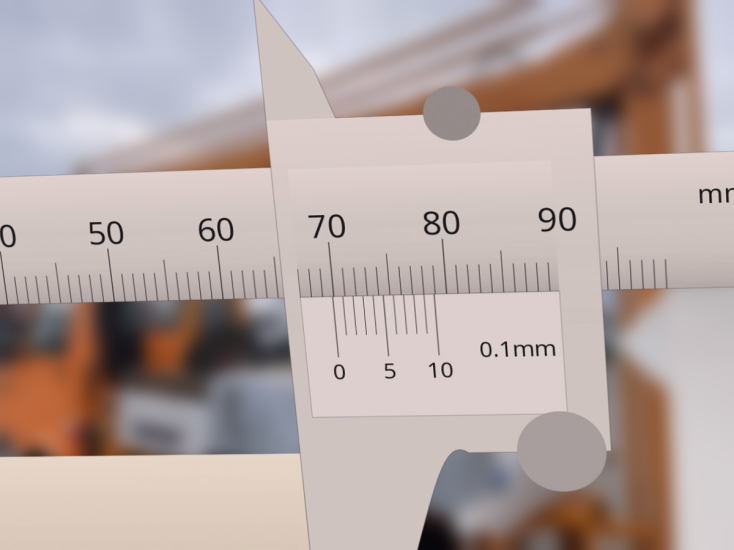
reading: mm 69.9
